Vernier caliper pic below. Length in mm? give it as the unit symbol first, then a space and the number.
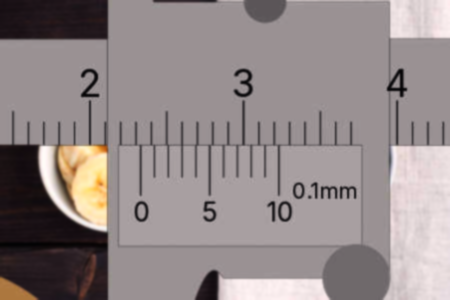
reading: mm 23.3
